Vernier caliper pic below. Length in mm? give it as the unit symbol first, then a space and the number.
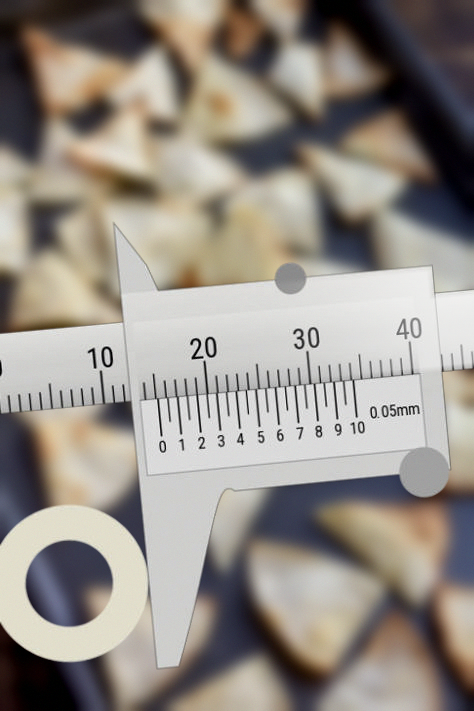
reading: mm 15.2
